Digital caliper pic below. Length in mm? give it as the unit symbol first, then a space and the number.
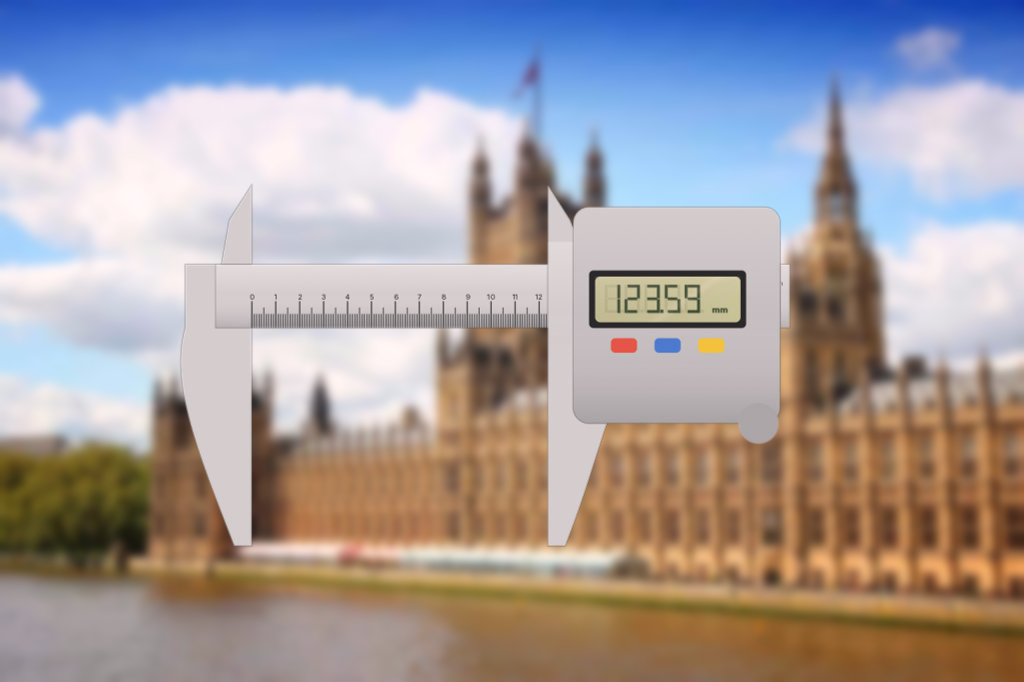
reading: mm 123.59
